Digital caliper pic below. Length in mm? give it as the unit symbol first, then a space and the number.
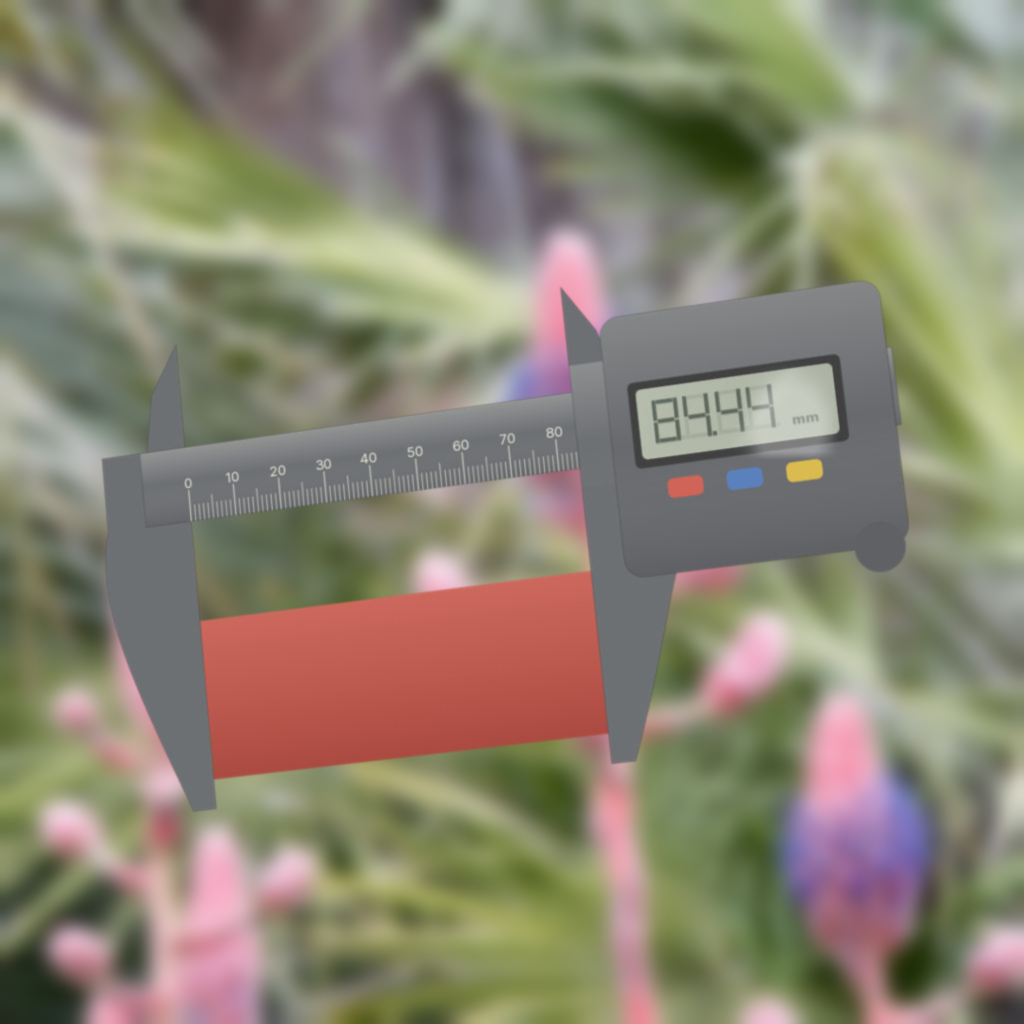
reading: mm 84.44
